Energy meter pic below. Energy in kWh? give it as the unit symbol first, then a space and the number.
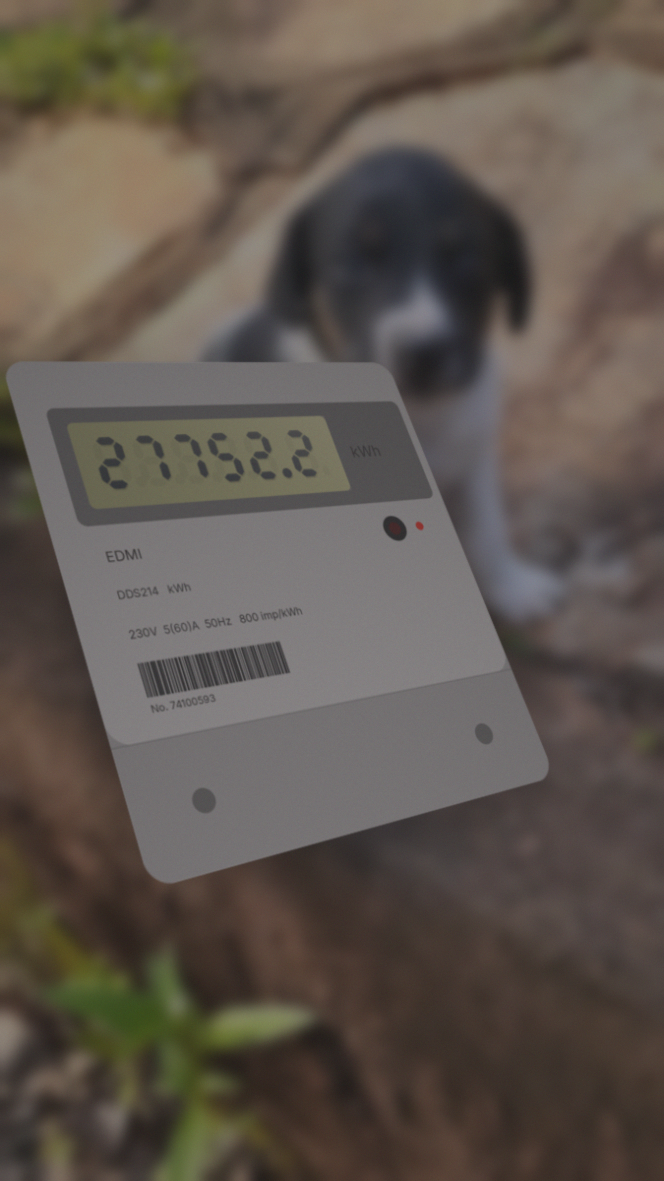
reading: kWh 27752.2
